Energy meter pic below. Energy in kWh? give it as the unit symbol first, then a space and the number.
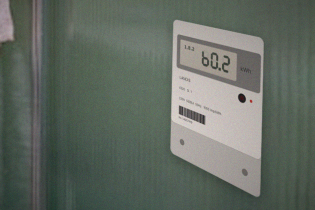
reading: kWh 60.2
